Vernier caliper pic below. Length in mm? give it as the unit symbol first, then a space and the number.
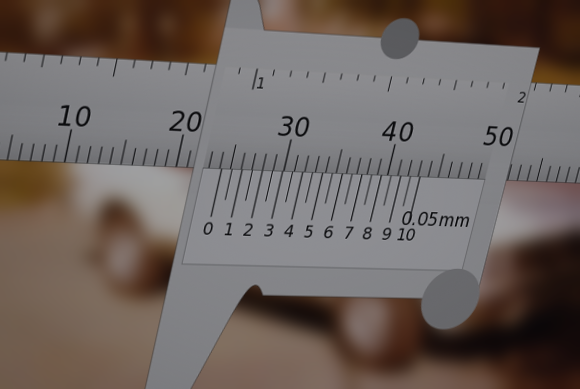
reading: mm 24.2
